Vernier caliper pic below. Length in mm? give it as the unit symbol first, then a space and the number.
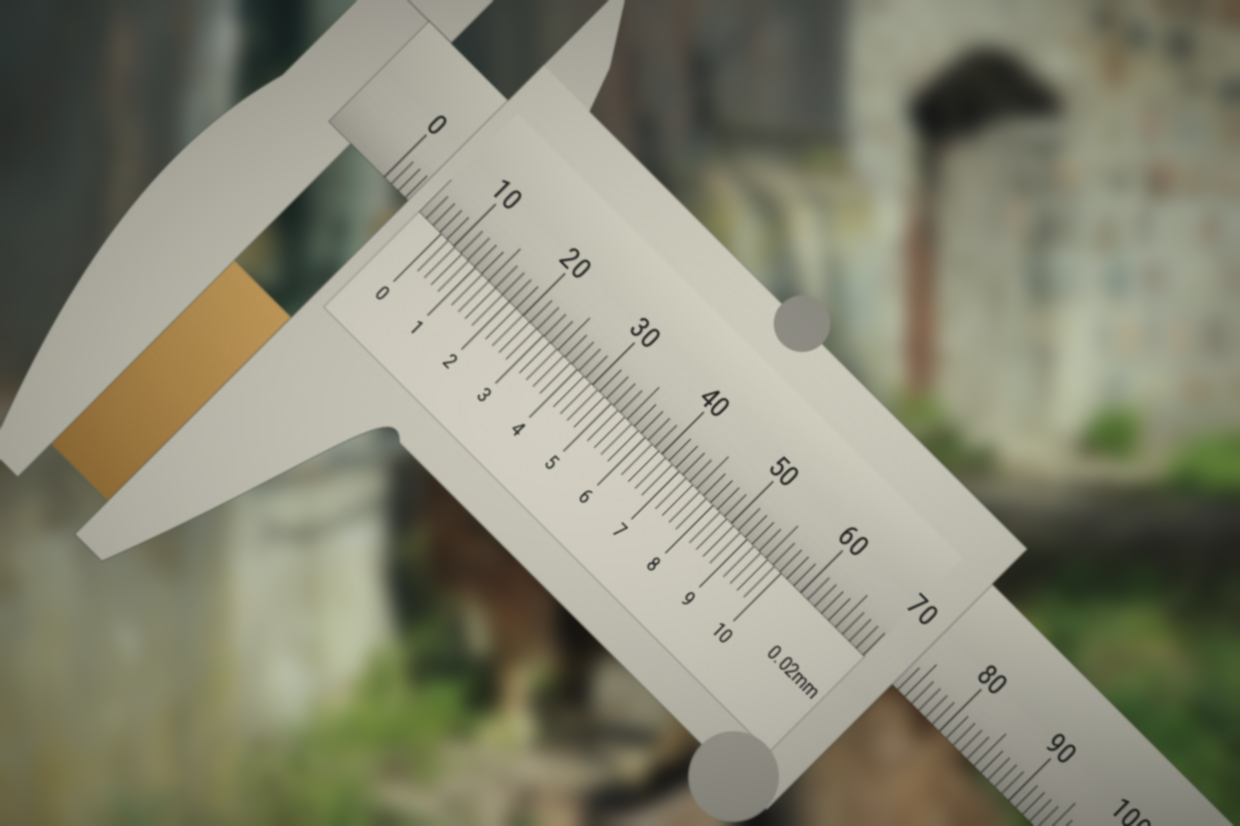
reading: mm 8.2
